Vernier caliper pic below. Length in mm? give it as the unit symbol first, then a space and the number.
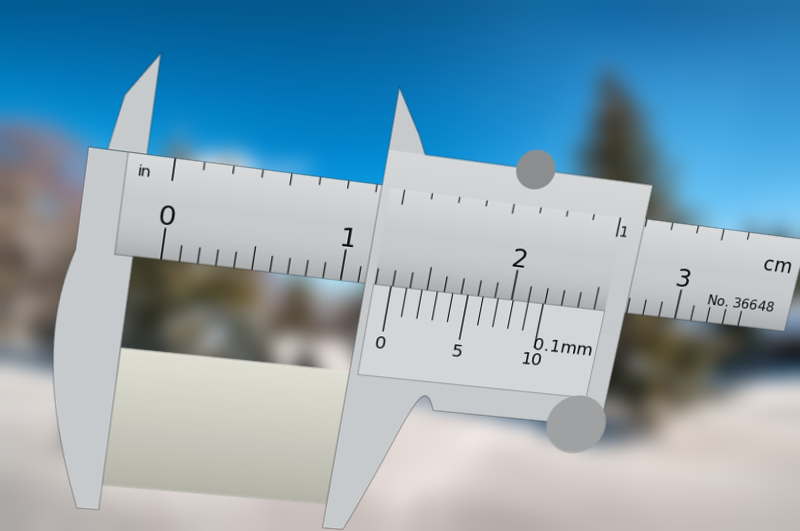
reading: mm 12.9
